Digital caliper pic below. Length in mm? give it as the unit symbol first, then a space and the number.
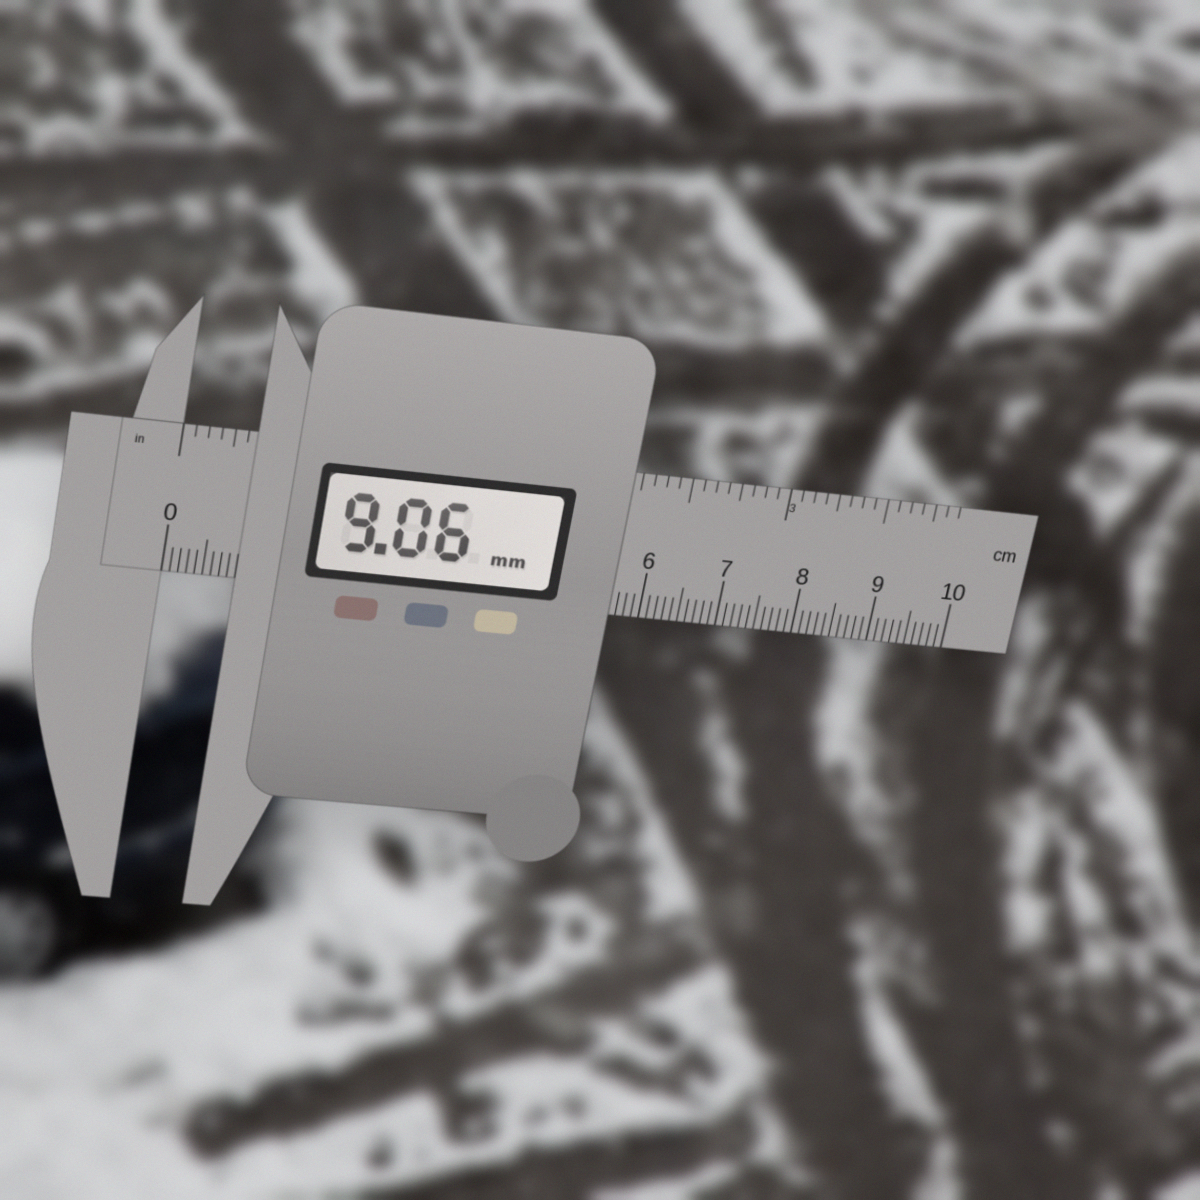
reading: mm 9.06
